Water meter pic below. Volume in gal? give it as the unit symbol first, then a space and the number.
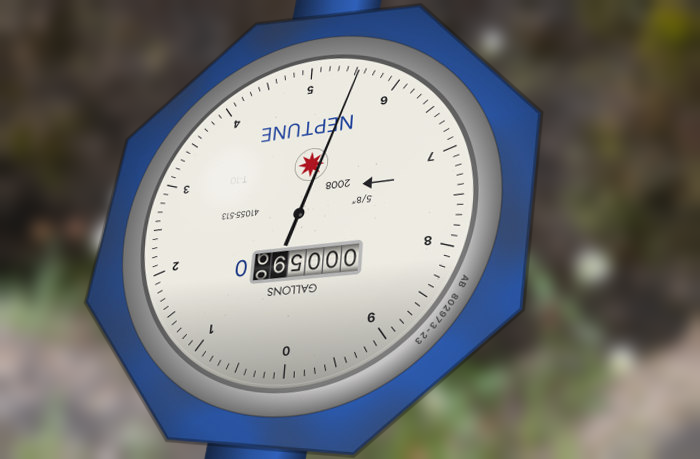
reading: gal 5985.5
